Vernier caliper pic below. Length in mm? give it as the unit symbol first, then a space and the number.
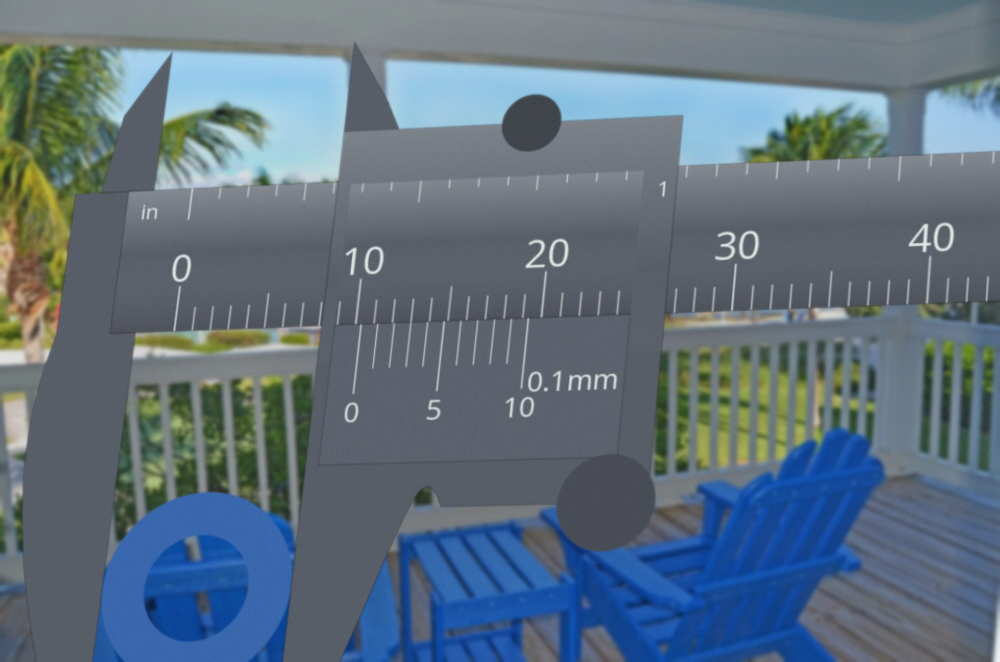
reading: mm 10.3
